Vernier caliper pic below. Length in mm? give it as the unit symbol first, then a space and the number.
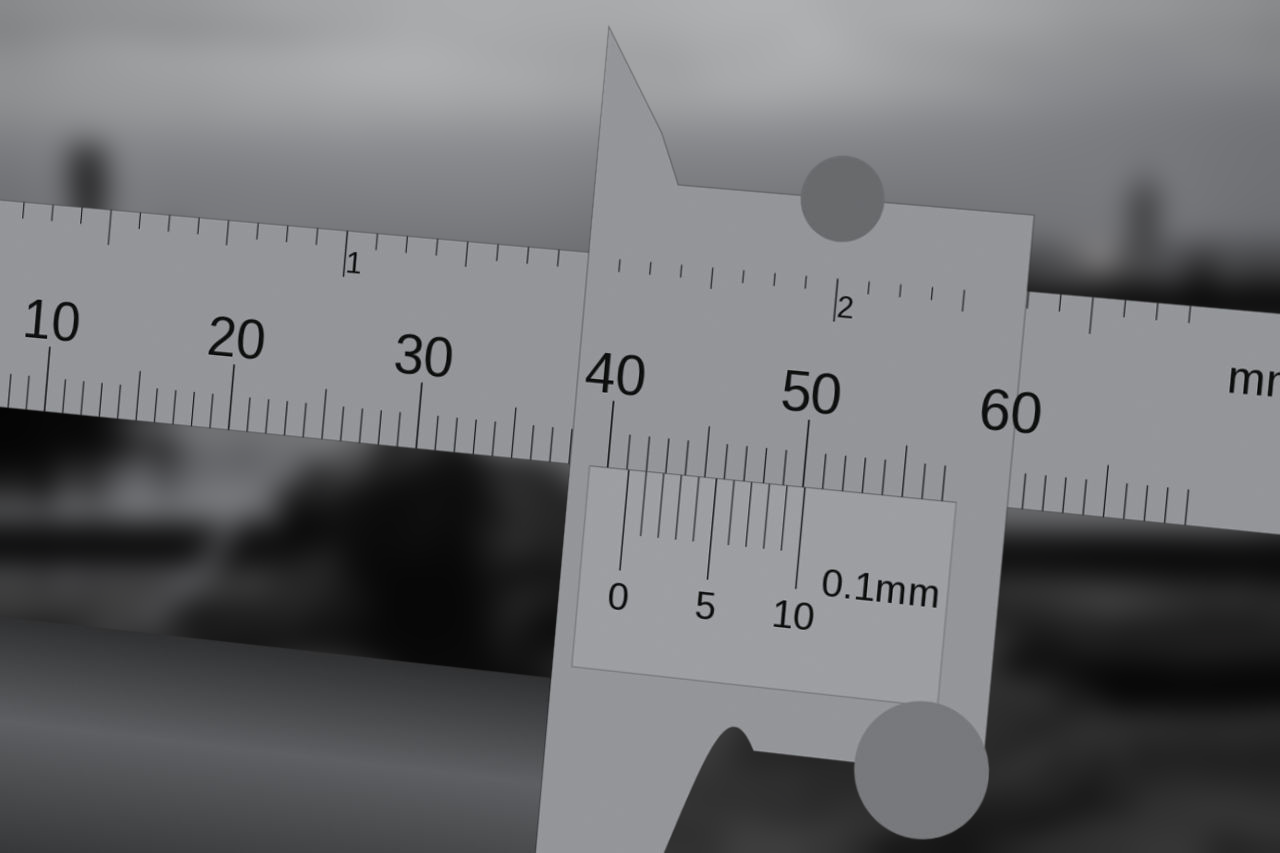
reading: mm 41.1
